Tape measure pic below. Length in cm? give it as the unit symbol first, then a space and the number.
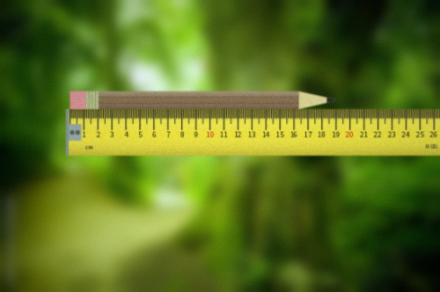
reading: cm 19
